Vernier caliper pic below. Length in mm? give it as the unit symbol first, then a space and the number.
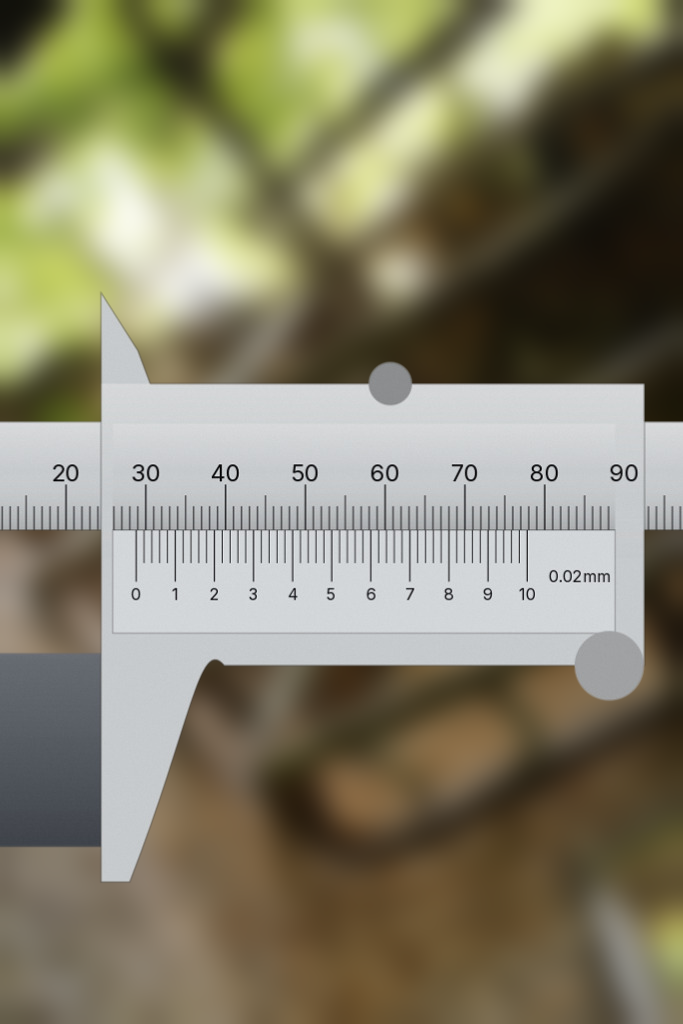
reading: mm 28.8
